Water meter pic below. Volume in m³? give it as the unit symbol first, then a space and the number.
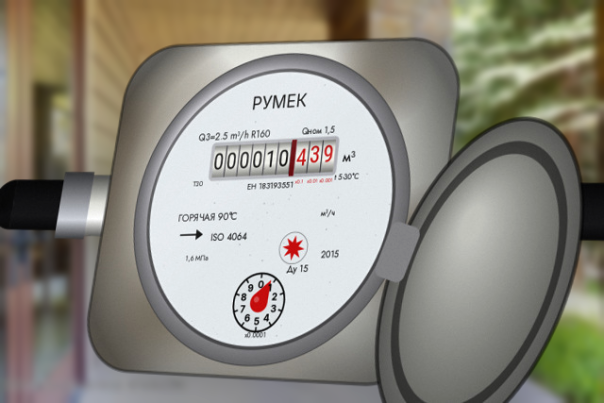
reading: m³ 10.4390
